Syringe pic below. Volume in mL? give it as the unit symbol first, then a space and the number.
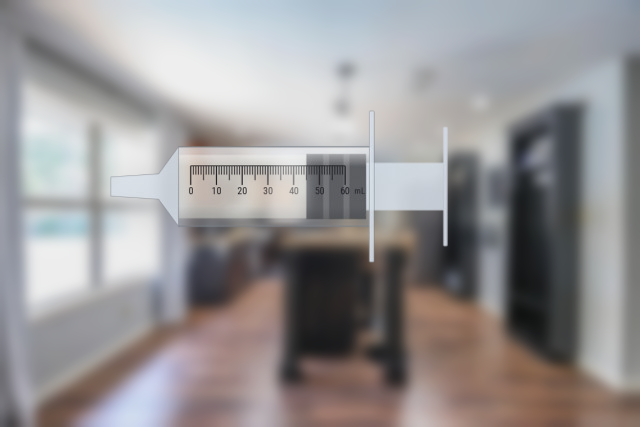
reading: mL 45
